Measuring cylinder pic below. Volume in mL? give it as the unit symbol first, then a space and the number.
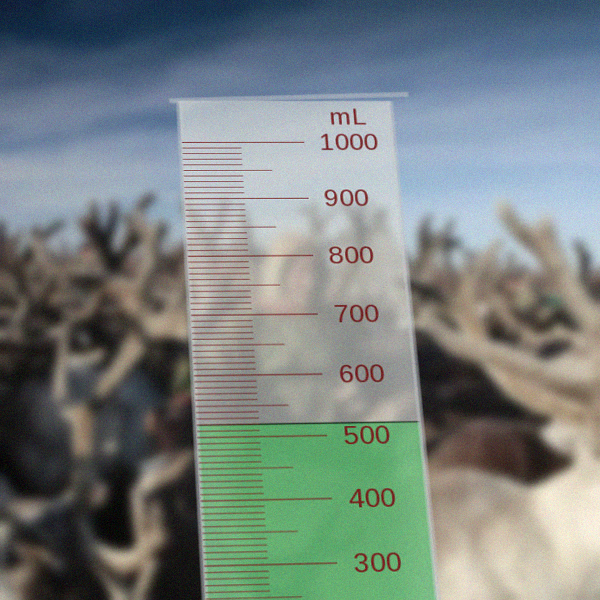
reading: mL 520
